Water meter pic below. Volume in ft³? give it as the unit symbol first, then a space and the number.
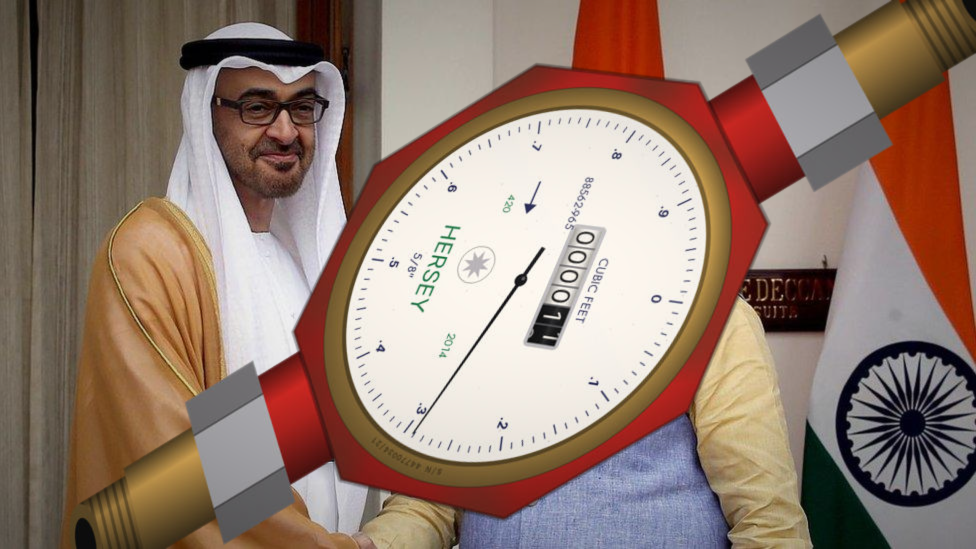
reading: ft³ 11.29
